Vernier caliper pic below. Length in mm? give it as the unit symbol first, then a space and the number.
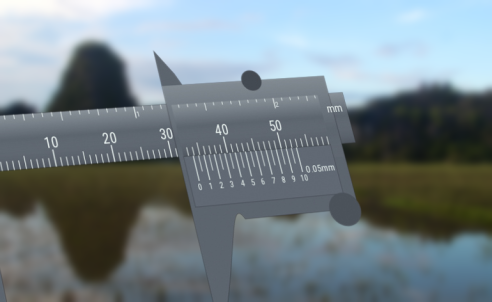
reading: mm 33.8
